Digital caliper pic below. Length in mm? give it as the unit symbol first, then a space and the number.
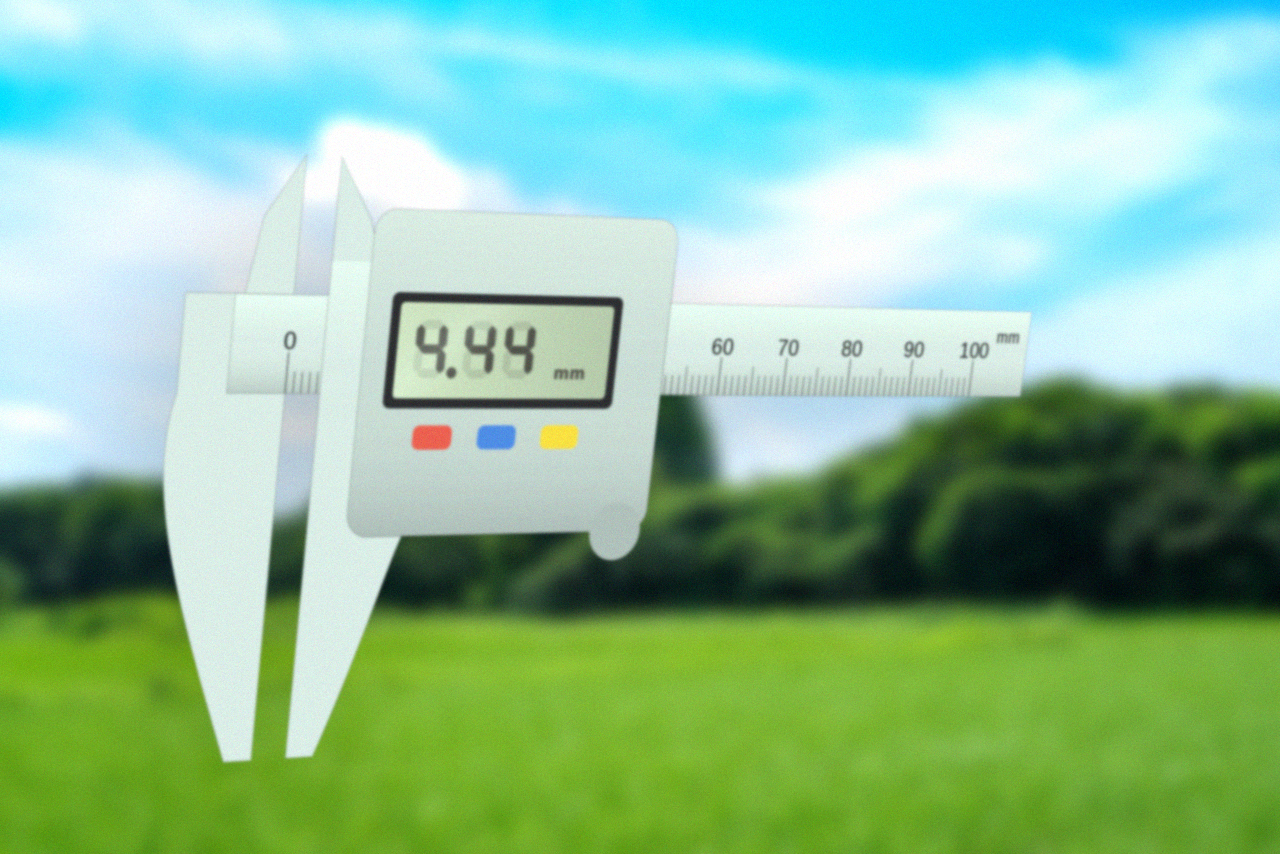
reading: mm 4.44
